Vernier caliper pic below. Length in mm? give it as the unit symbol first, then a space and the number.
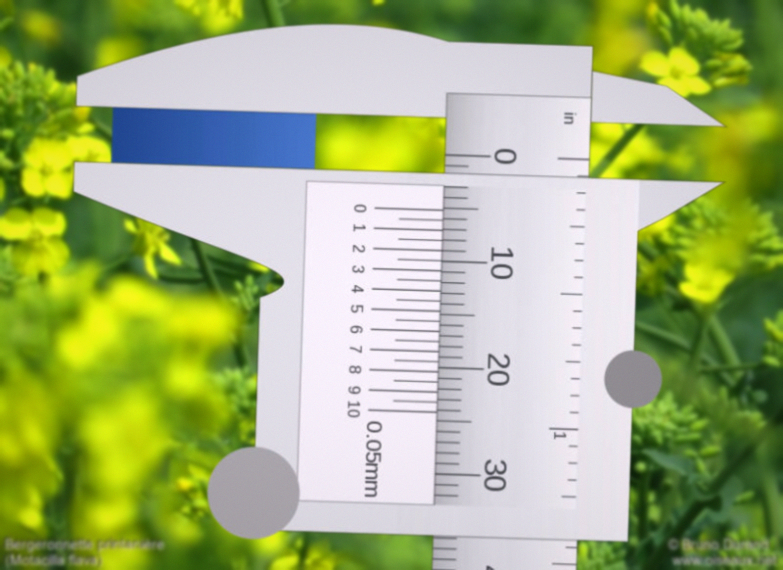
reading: mm 5.2
